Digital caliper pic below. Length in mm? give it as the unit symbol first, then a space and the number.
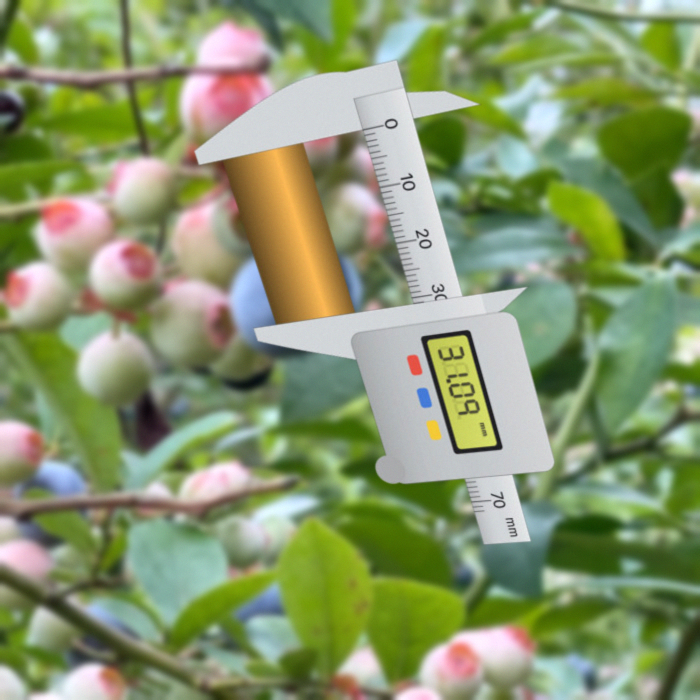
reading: mm 31.09
